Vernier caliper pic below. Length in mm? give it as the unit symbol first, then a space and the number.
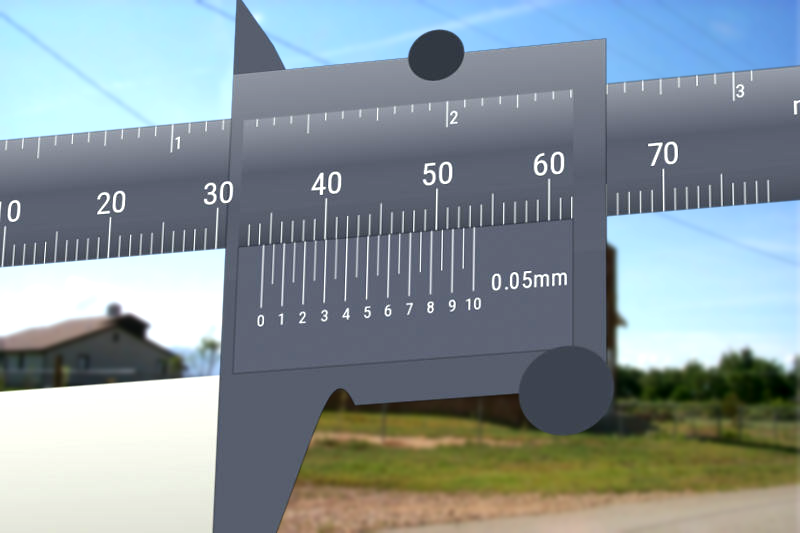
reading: mm 34.4
